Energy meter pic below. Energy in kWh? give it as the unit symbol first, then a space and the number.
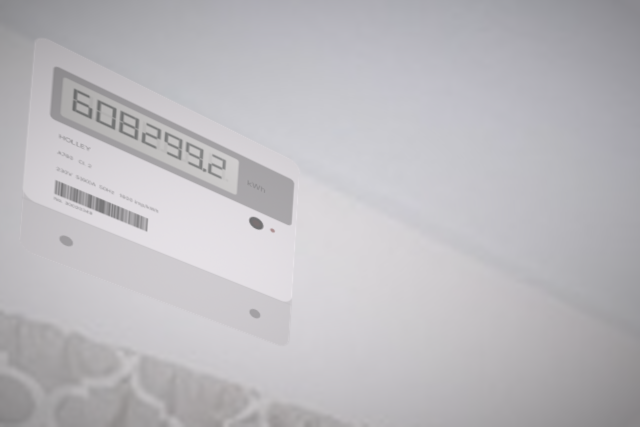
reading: kWh 608299.2
